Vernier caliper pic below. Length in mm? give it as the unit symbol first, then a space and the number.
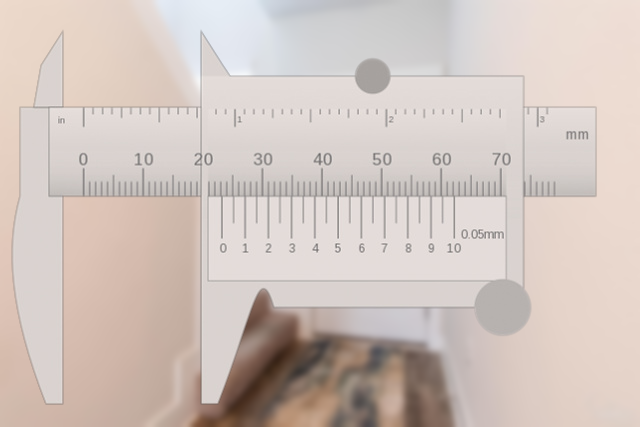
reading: mm 23.2
